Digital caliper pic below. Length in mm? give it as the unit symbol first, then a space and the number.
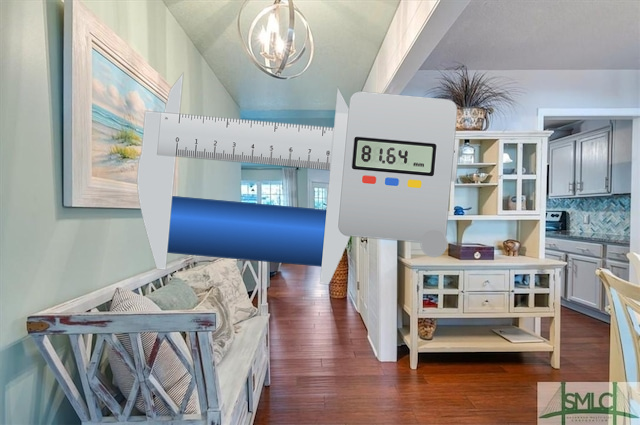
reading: mm 81.64
